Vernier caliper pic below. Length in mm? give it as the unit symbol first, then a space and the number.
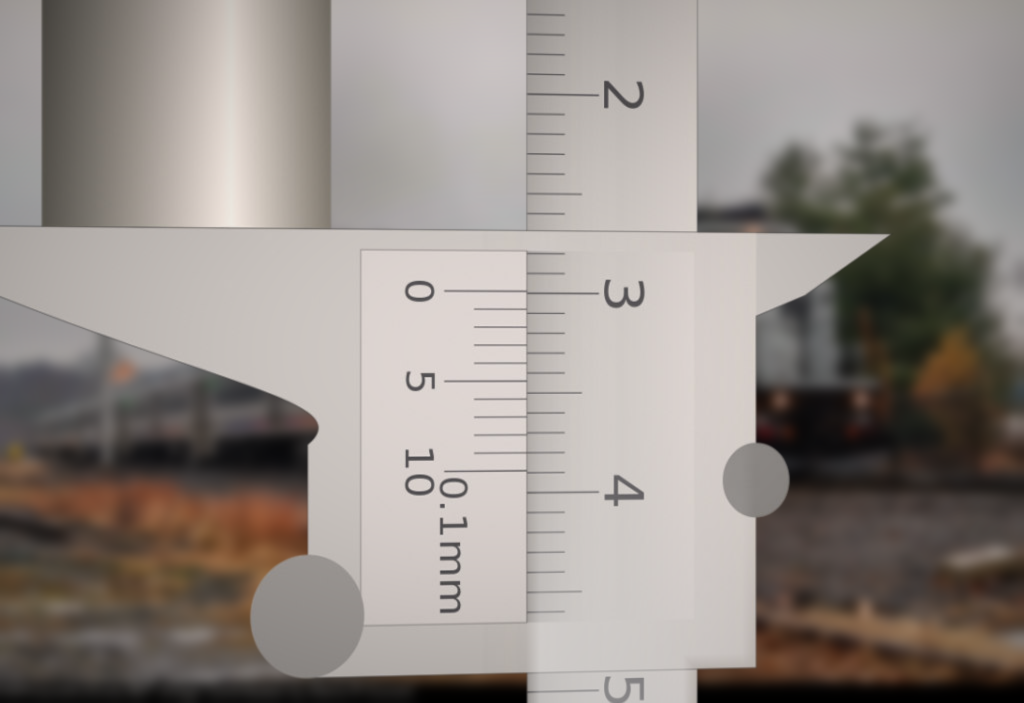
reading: mm 29.9
